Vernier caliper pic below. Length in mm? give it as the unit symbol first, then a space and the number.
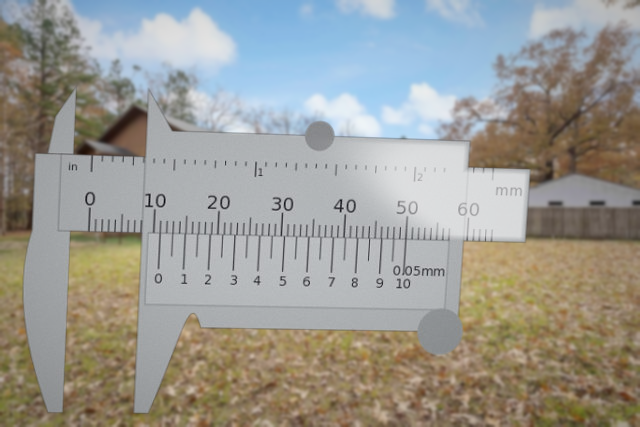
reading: mm 11.0
